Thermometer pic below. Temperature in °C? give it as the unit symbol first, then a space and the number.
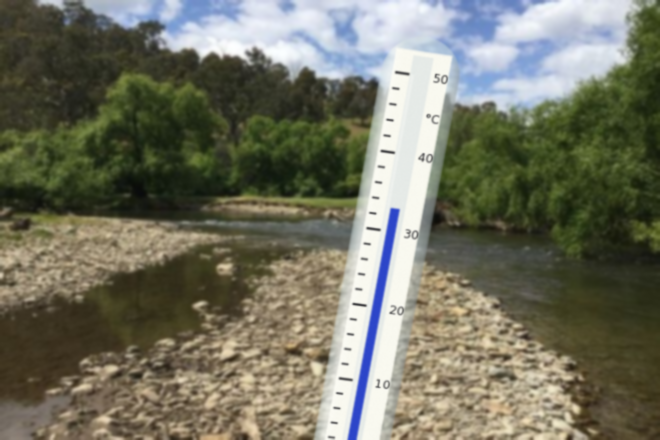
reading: °C 33
